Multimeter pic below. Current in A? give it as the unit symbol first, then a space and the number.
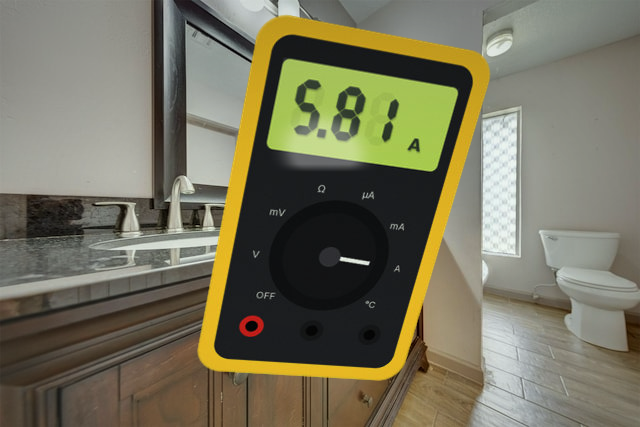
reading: A 5.81
